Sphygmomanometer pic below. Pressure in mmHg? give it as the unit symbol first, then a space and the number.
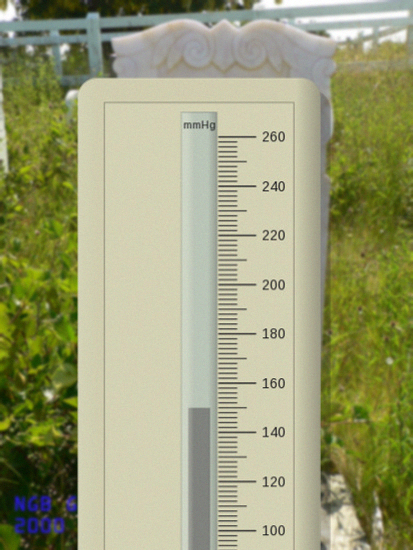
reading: mmHg 150
